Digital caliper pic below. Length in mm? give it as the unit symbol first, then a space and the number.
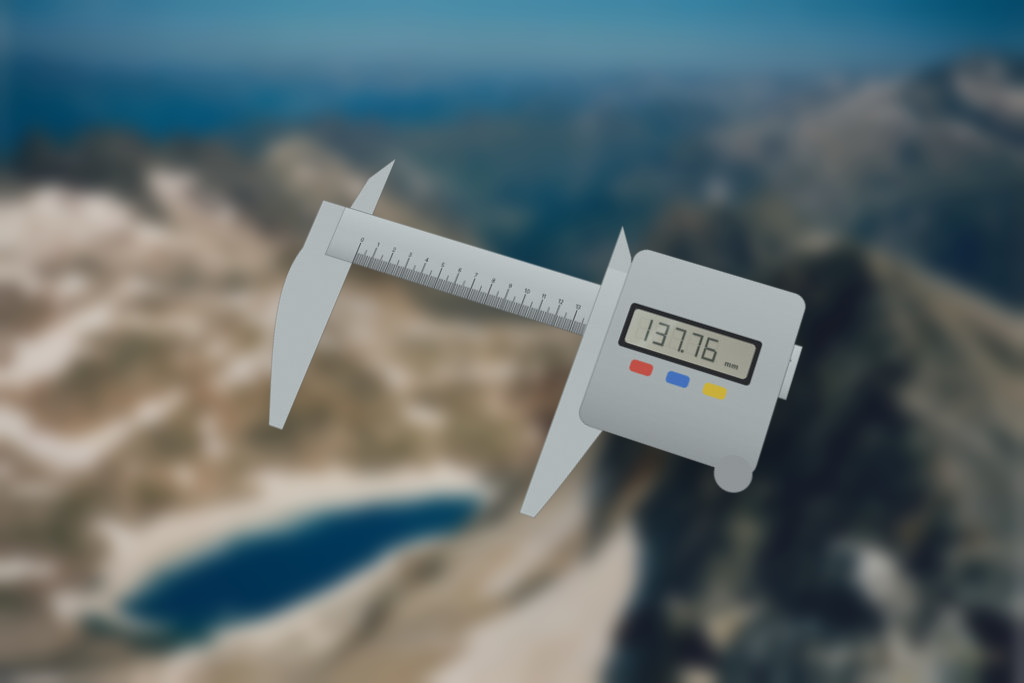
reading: mm 137.76
